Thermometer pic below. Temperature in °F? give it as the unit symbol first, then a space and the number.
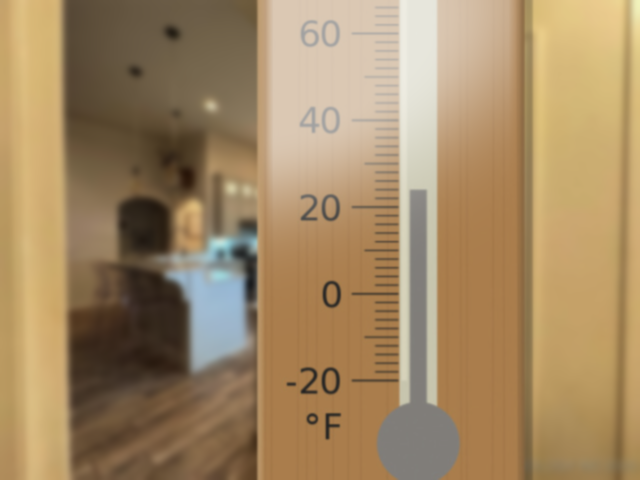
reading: °F 24
